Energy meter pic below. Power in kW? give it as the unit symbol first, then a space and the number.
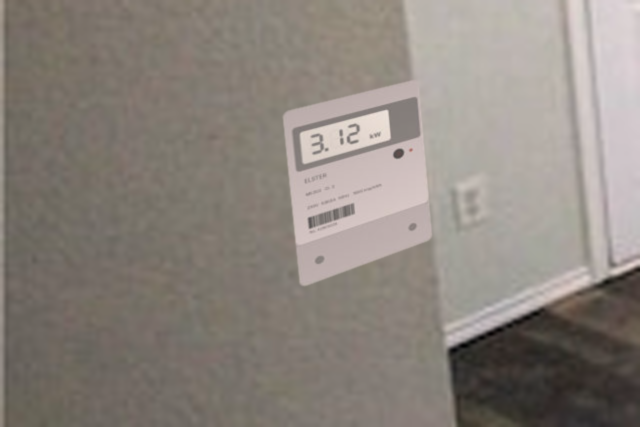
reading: kW 3.12
